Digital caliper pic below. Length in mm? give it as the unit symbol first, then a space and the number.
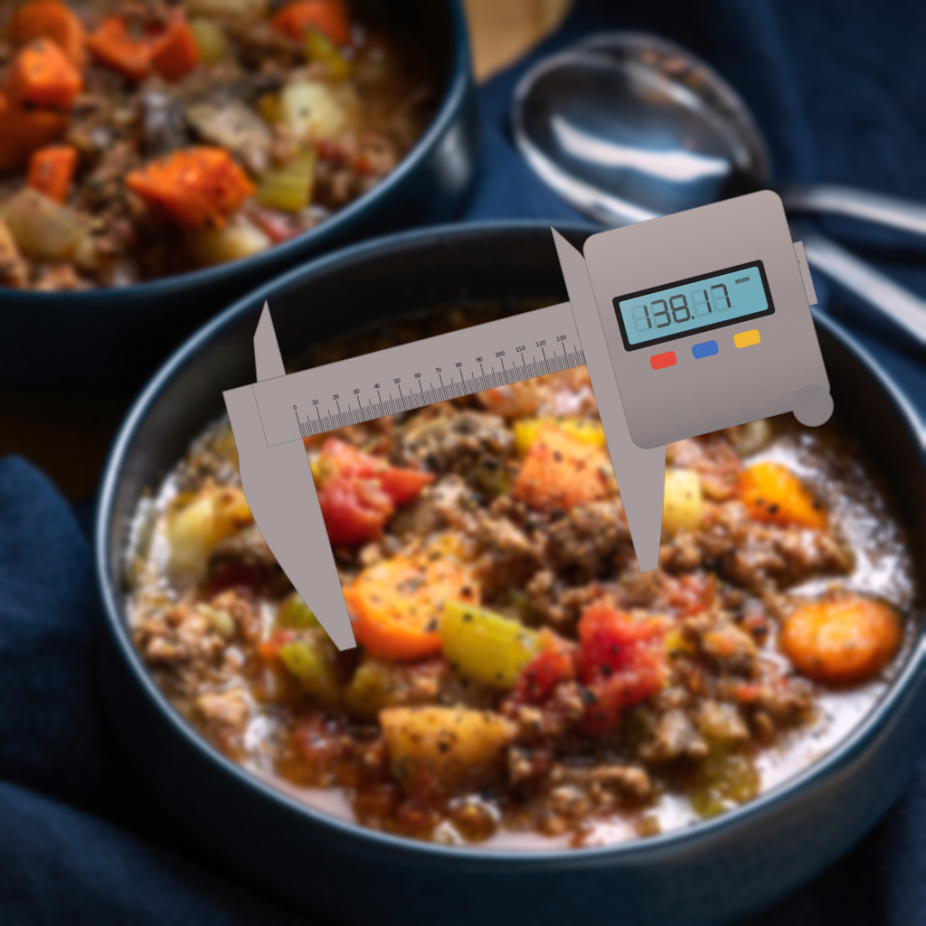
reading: mm 138.17
